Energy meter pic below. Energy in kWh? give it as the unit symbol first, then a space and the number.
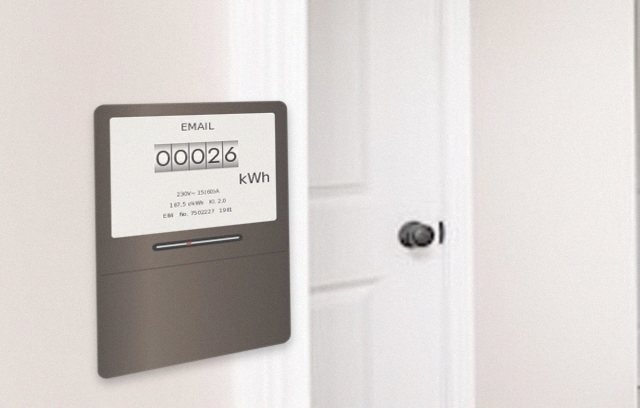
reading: kWh 26
